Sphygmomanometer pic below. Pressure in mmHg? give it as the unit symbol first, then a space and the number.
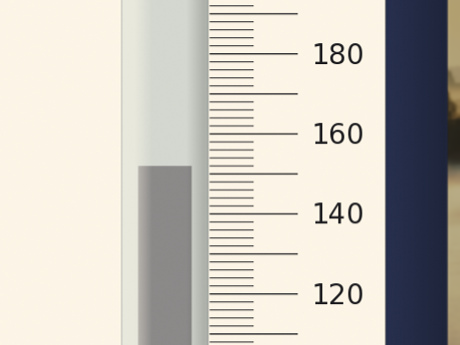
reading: mmHg 152
